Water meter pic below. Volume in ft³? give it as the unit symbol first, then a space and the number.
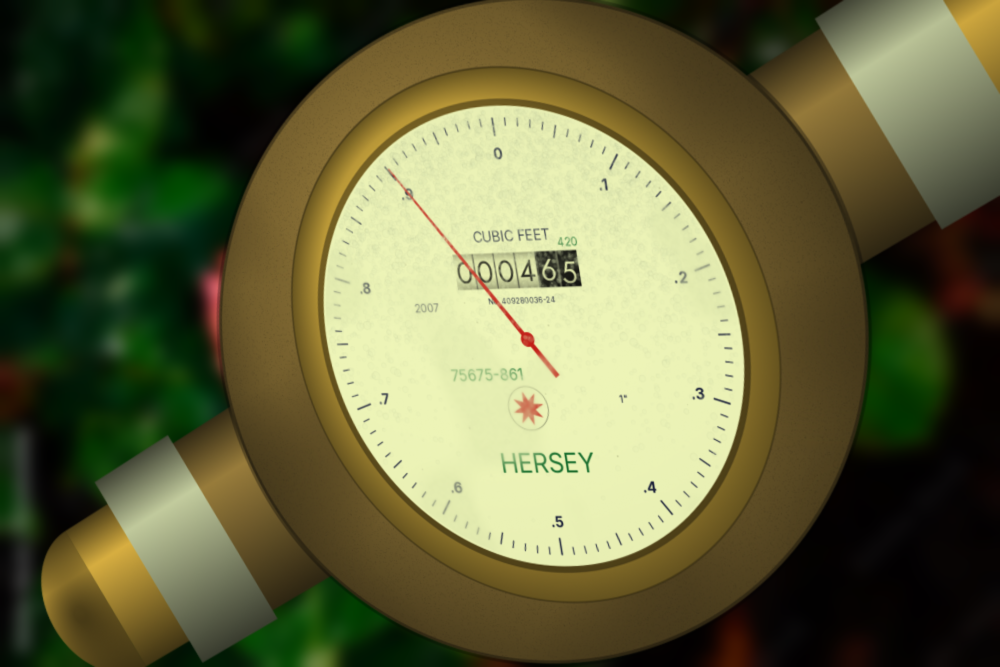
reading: ft³ 464.90
